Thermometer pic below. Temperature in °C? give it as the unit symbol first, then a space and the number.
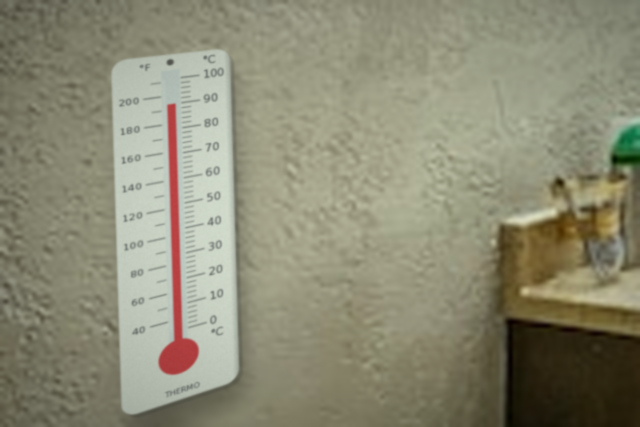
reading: °C 90
